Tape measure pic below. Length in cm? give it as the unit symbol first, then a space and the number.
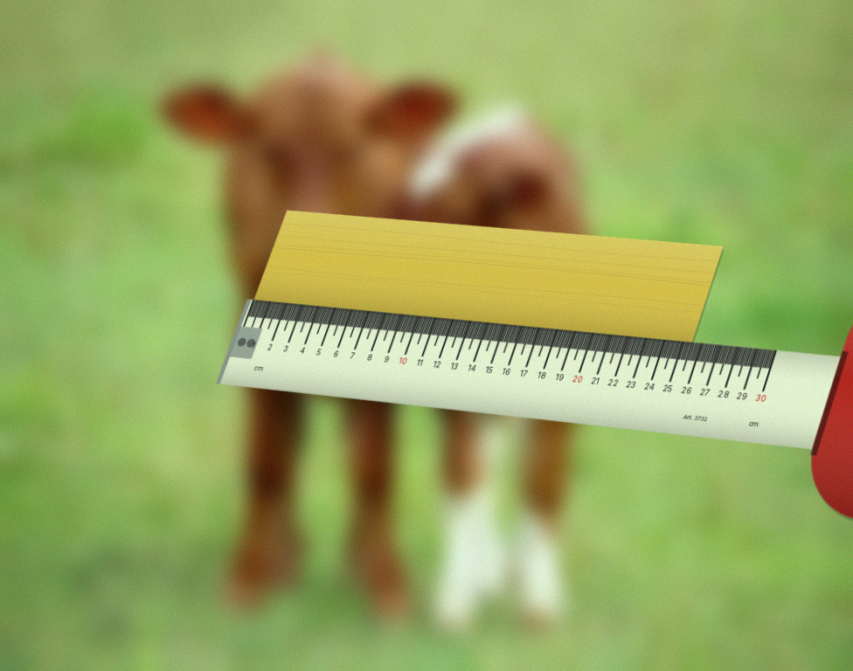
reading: cm 25.5
